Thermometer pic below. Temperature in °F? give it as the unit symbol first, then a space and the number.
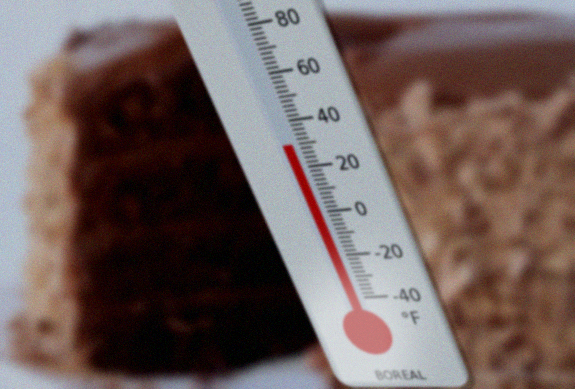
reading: °F 30
